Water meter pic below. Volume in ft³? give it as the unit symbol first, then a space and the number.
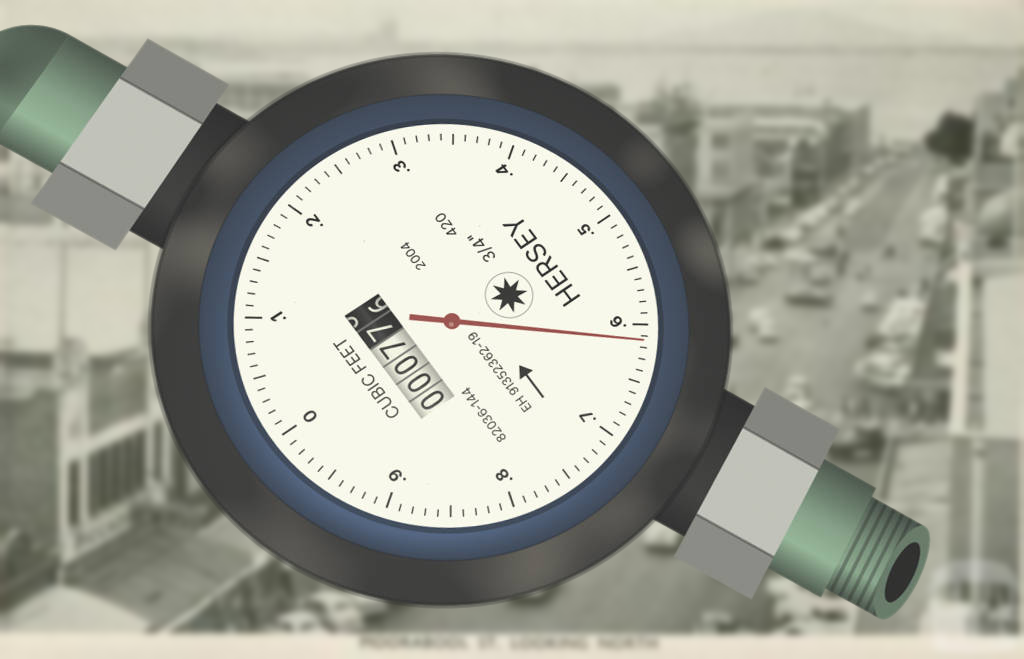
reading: ft³ 775.61
